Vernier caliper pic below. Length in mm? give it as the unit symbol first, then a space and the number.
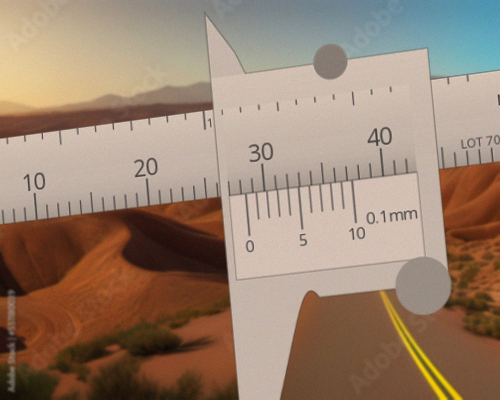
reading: mm 28.4
